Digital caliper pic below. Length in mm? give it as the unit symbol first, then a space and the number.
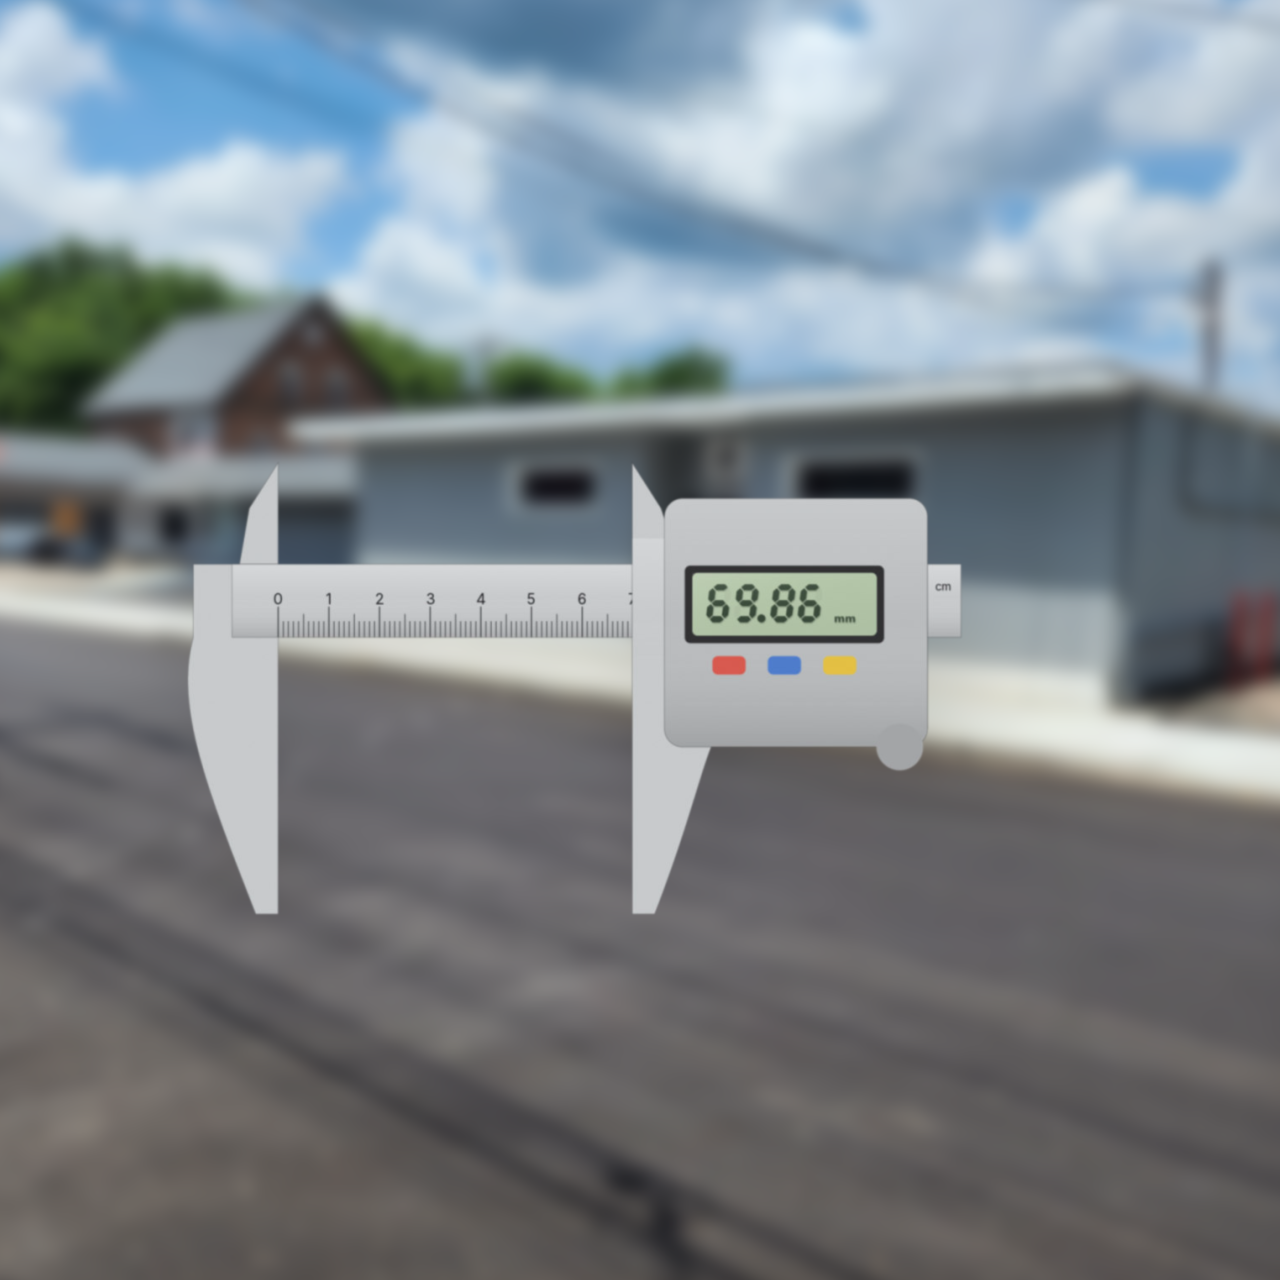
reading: mm 69.86
